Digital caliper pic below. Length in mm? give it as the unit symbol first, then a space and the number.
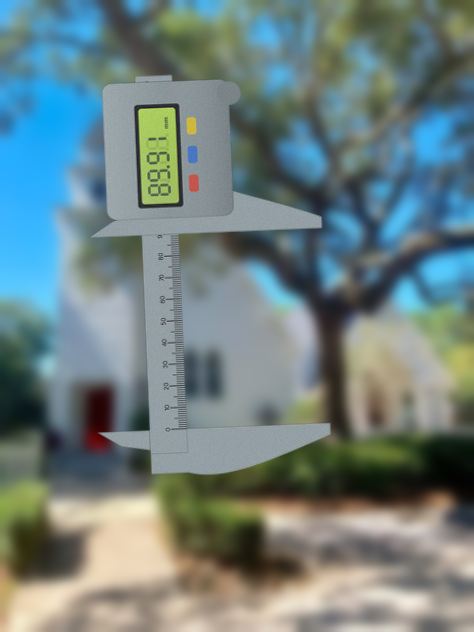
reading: mm 89.91
